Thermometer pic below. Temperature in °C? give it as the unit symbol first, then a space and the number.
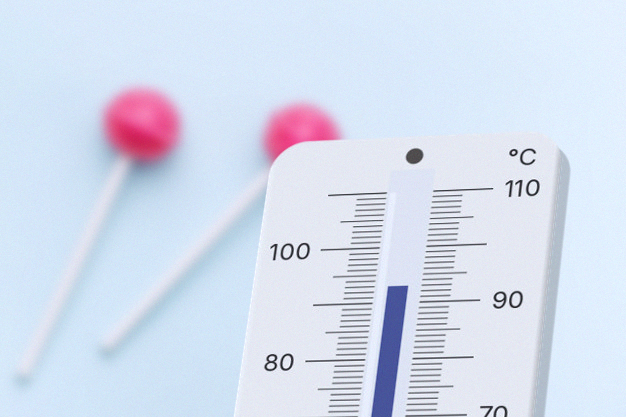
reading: °C 93
